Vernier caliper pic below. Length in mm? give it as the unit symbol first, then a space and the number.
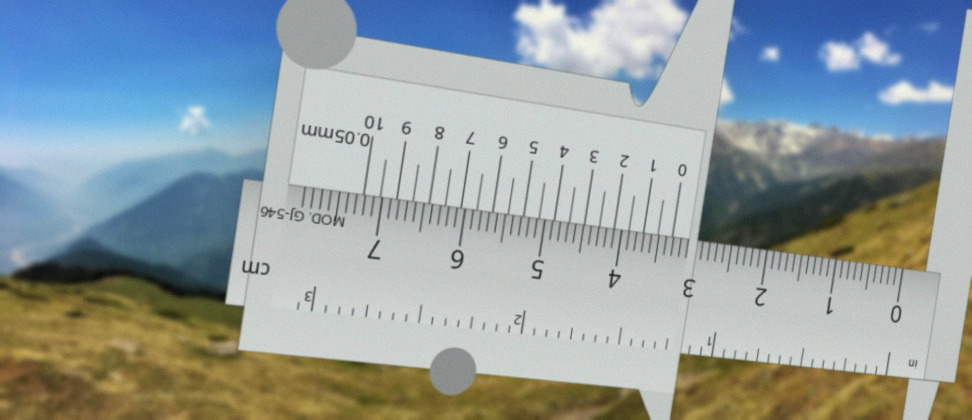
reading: mm 33.2
